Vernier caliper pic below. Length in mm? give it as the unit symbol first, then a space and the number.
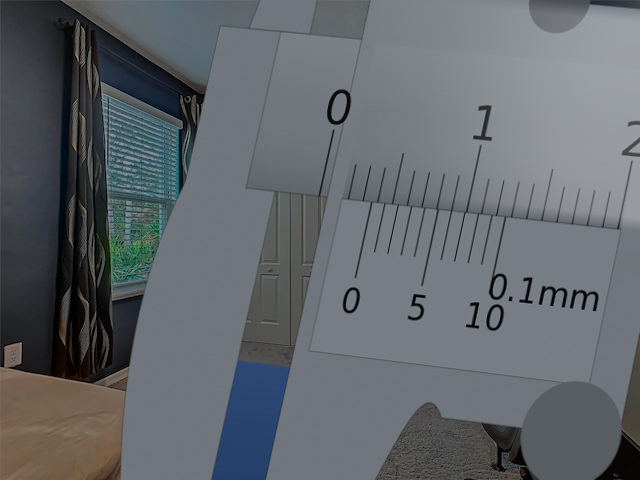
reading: mm 3.6
